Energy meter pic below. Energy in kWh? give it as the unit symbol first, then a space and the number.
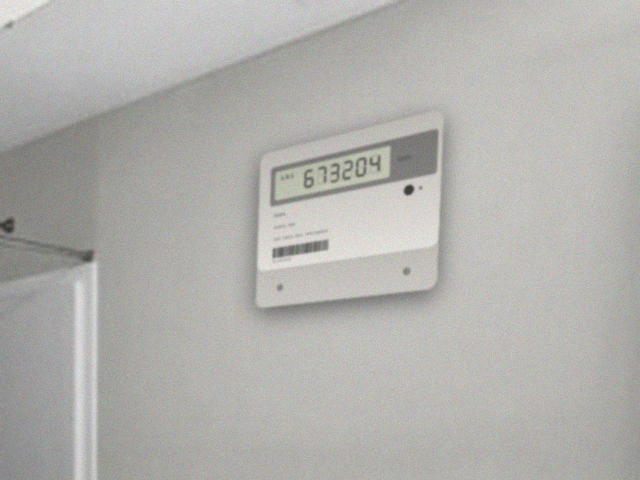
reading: kWh 673204
